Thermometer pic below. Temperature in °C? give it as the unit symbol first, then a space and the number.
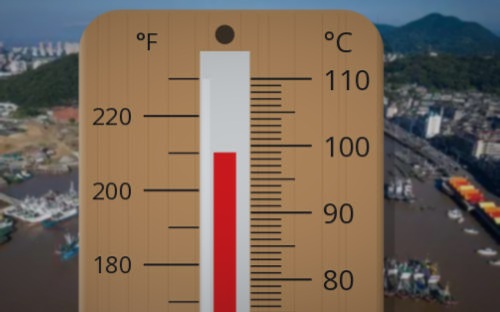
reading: °C 99
